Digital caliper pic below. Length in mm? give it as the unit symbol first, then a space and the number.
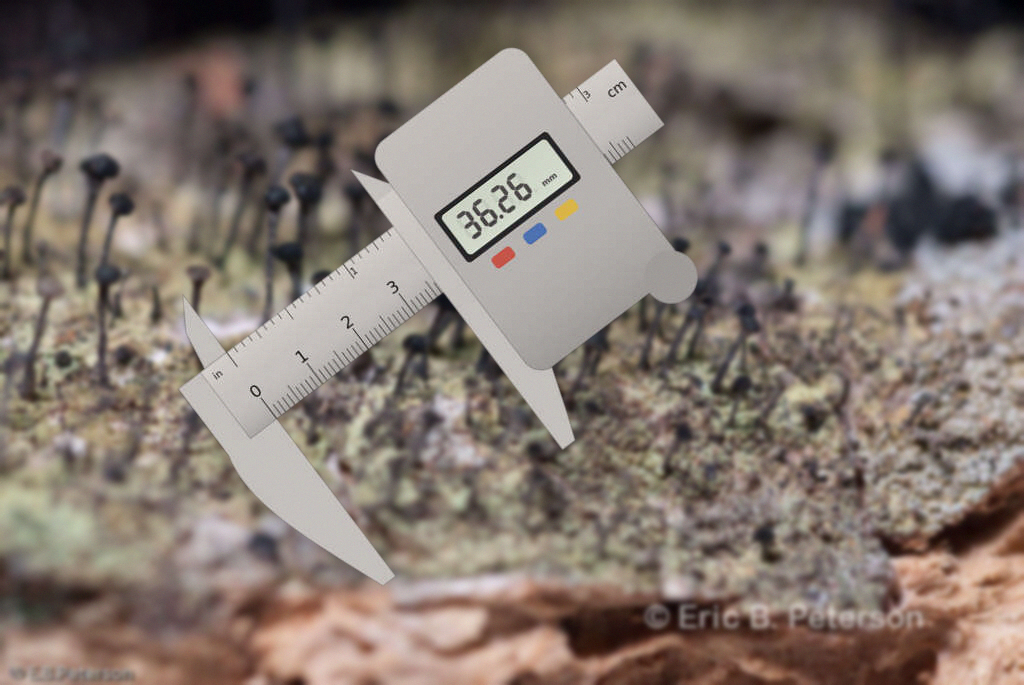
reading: mm 36.26
